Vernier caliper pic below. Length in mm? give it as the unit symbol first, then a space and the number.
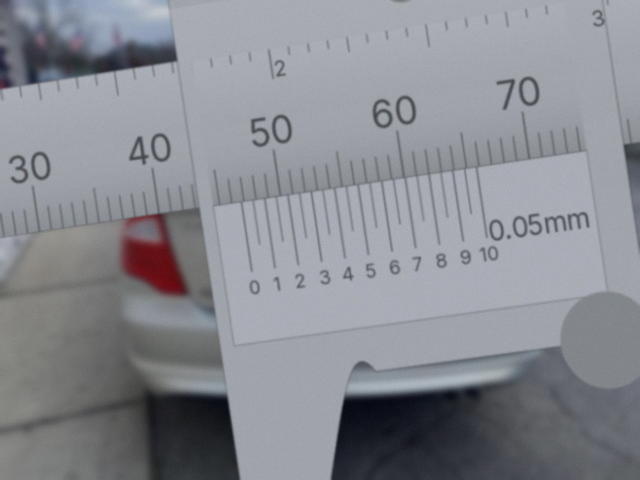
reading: mm 46.8
